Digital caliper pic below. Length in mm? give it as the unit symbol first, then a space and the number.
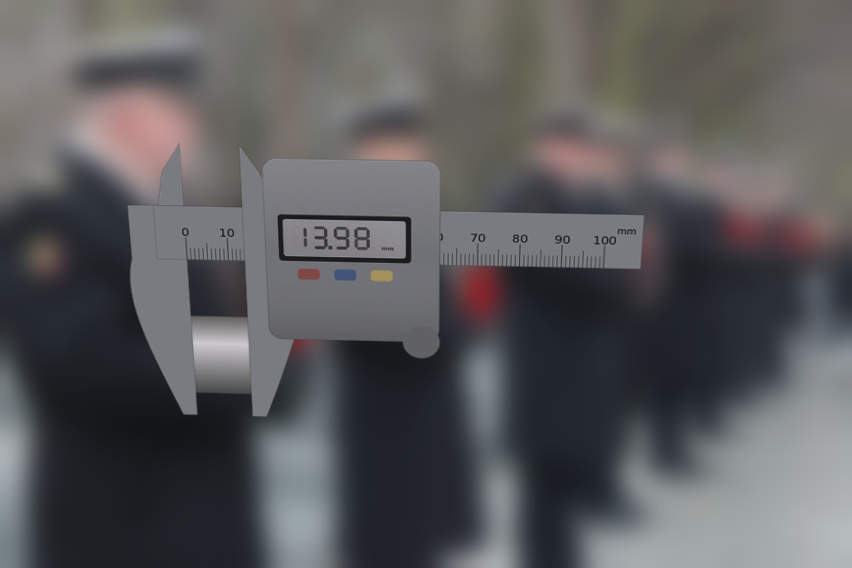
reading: mm 13.98
